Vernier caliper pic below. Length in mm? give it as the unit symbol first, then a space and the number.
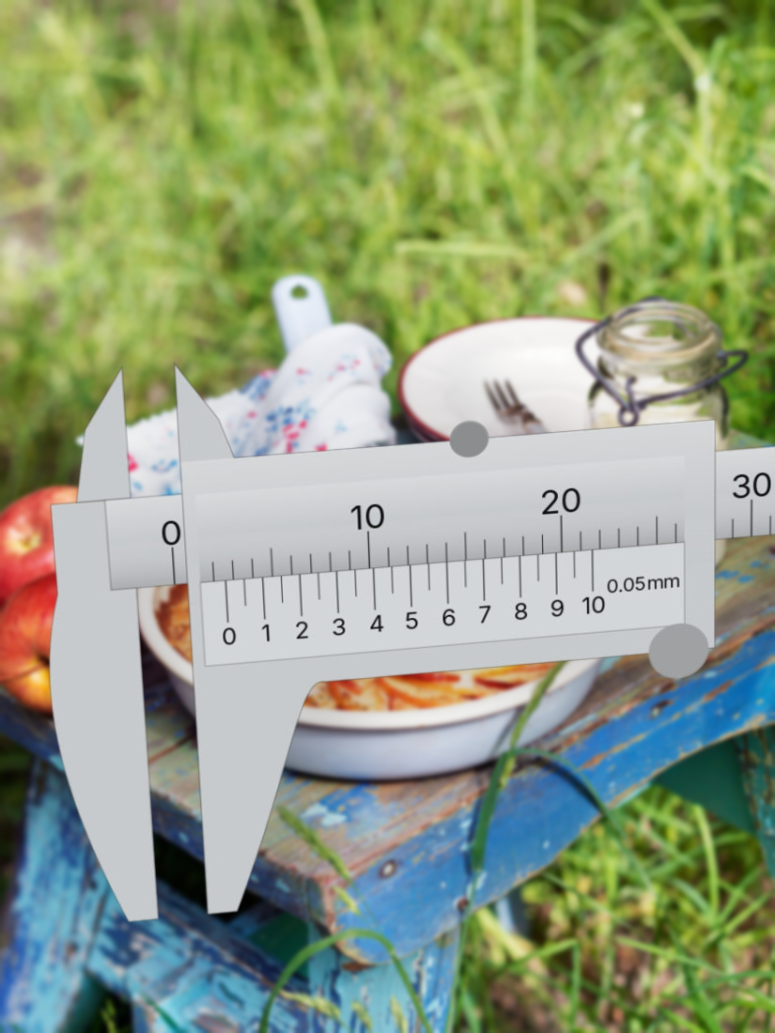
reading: mm 2.6
